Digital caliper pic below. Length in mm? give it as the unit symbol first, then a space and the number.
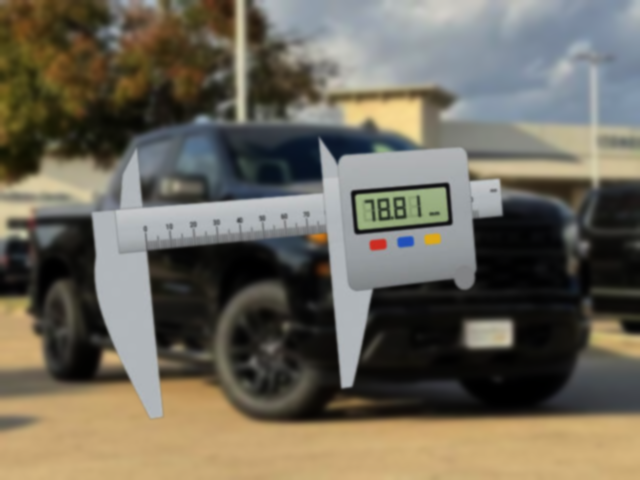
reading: mm 78.81
